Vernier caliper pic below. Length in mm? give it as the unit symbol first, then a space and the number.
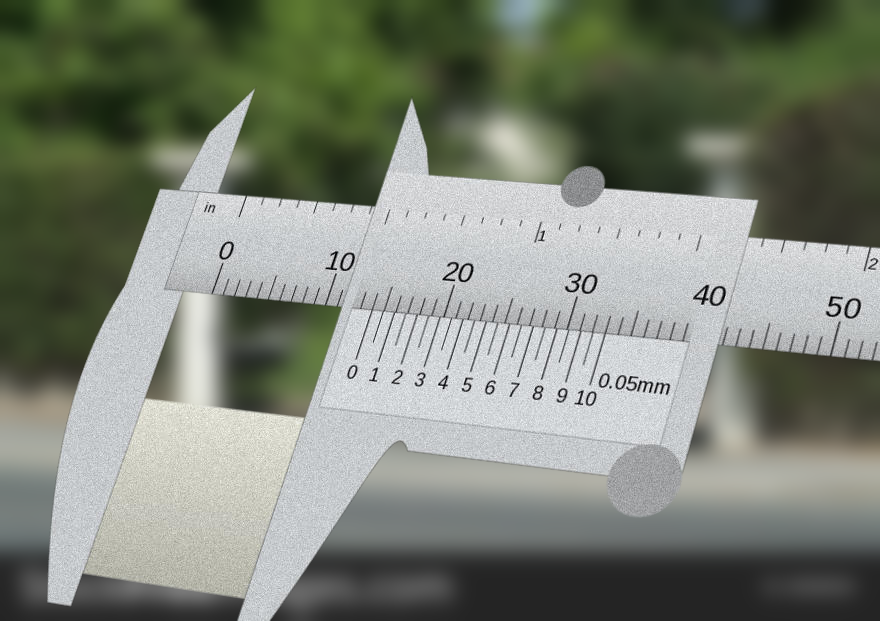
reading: mm 14.0
